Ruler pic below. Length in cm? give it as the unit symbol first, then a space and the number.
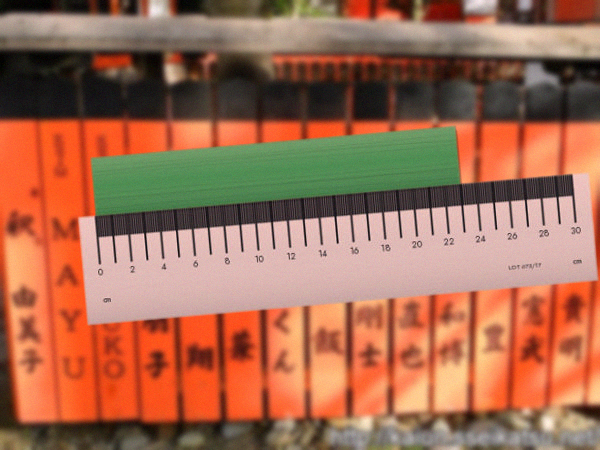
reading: cm 23
